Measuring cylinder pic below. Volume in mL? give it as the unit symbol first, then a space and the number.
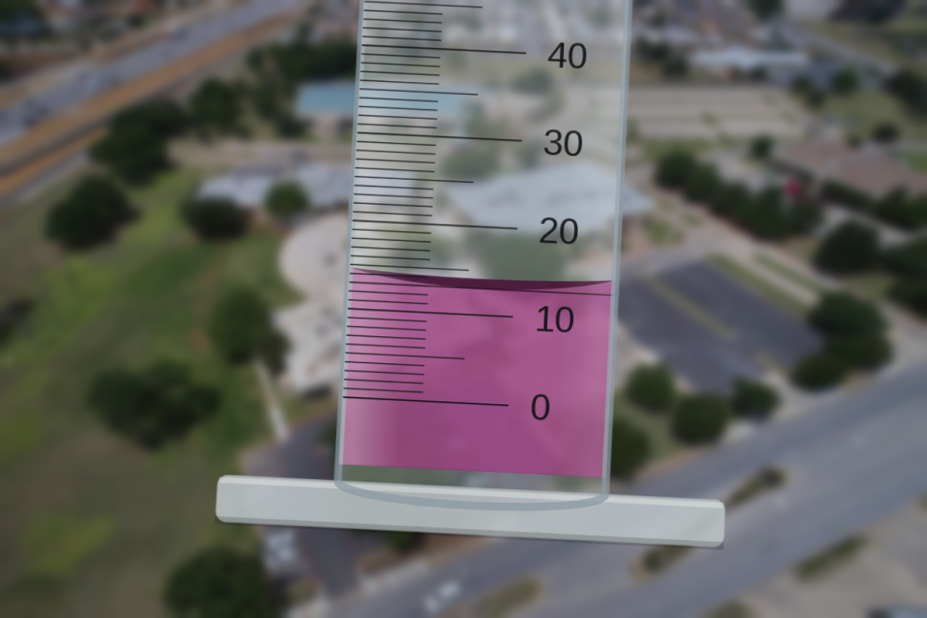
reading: mL 13
